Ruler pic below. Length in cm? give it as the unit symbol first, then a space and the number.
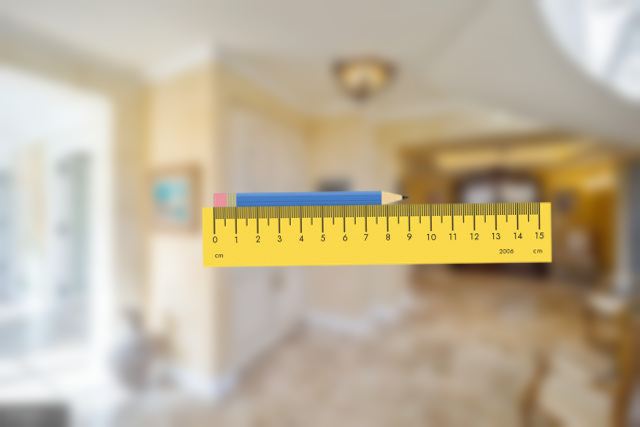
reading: cm 9
